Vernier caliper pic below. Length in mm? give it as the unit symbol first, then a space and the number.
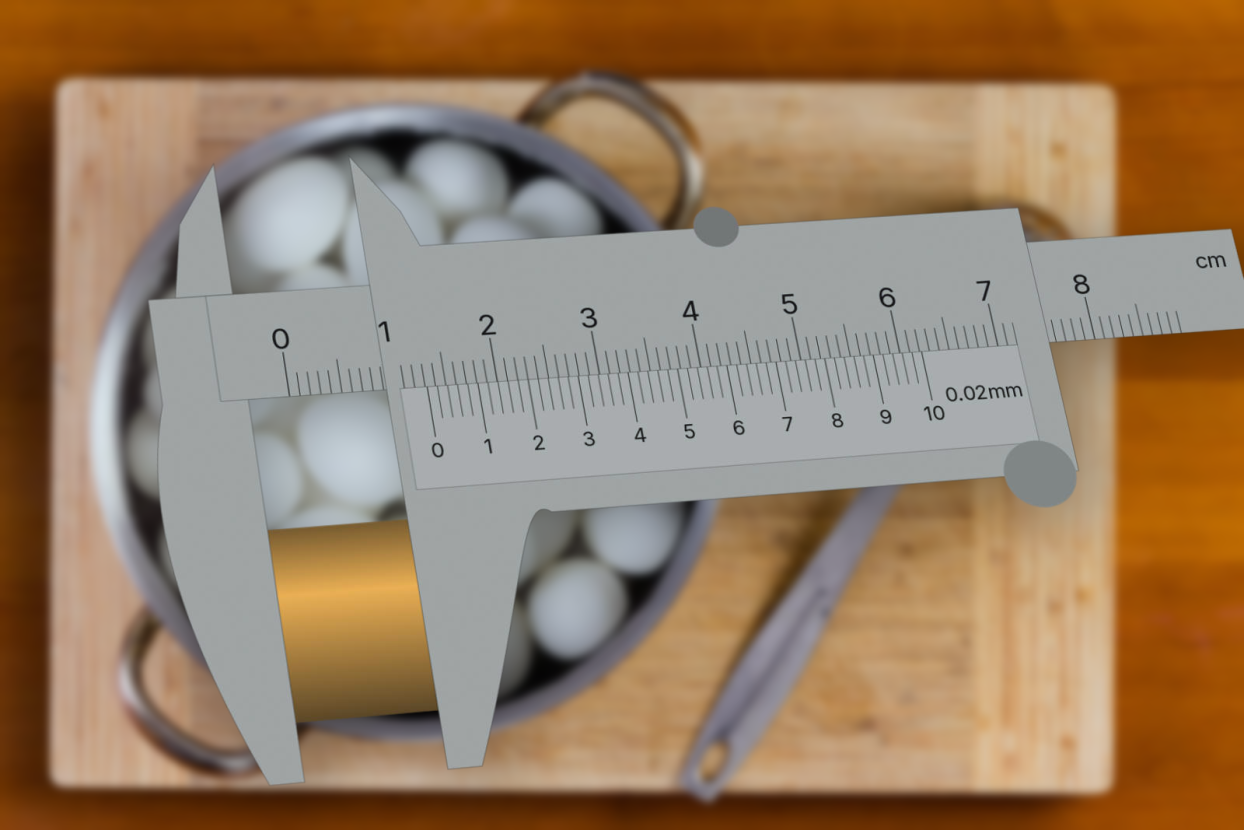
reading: mm 13.2
